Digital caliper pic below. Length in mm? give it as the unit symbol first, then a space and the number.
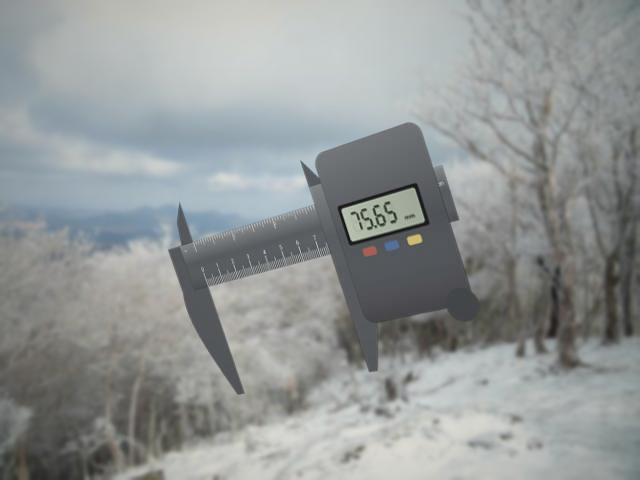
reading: mm 75.65
